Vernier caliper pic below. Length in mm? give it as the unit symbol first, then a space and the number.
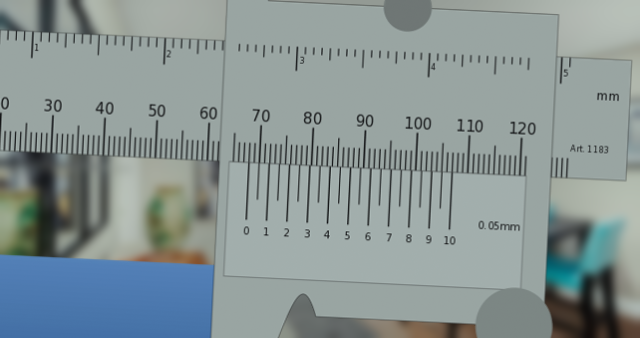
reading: mm 68.0
